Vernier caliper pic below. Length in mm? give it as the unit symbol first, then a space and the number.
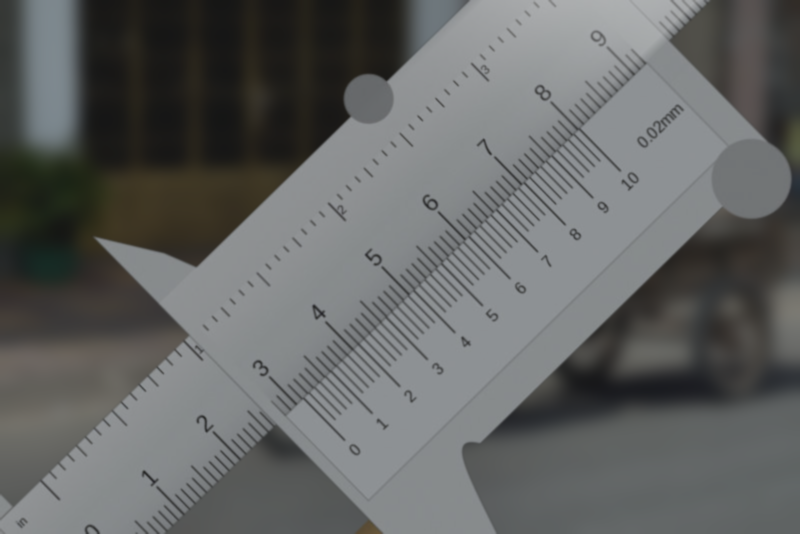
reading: mm 31.2
